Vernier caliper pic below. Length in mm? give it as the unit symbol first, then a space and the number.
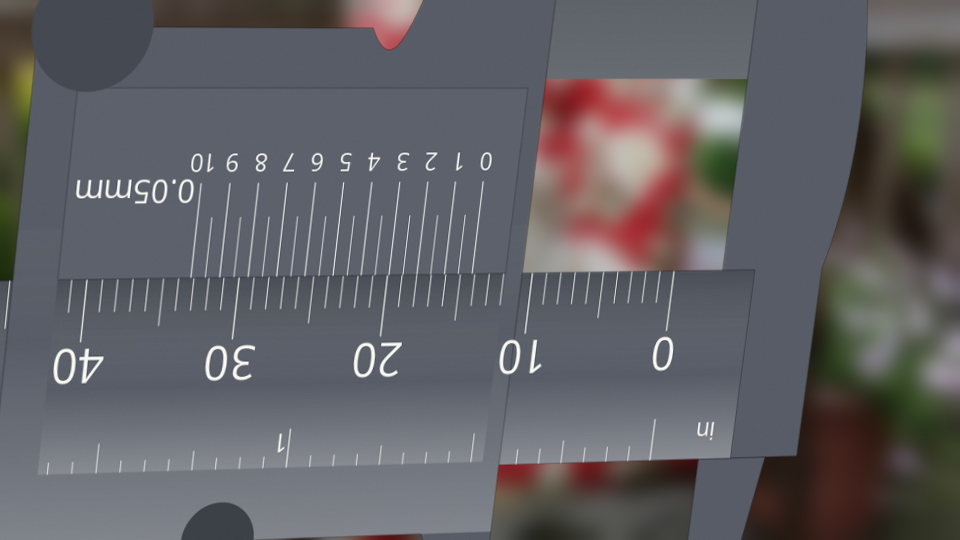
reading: mm 14.2
